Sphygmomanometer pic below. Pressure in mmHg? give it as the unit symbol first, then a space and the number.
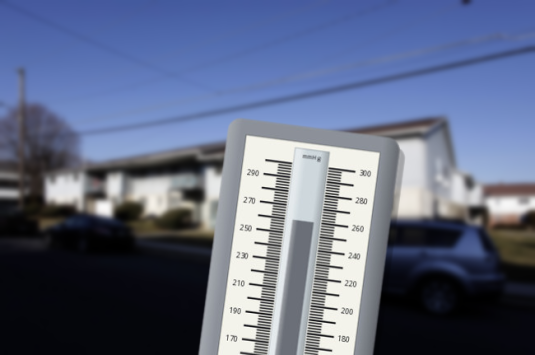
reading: mmHg 260
